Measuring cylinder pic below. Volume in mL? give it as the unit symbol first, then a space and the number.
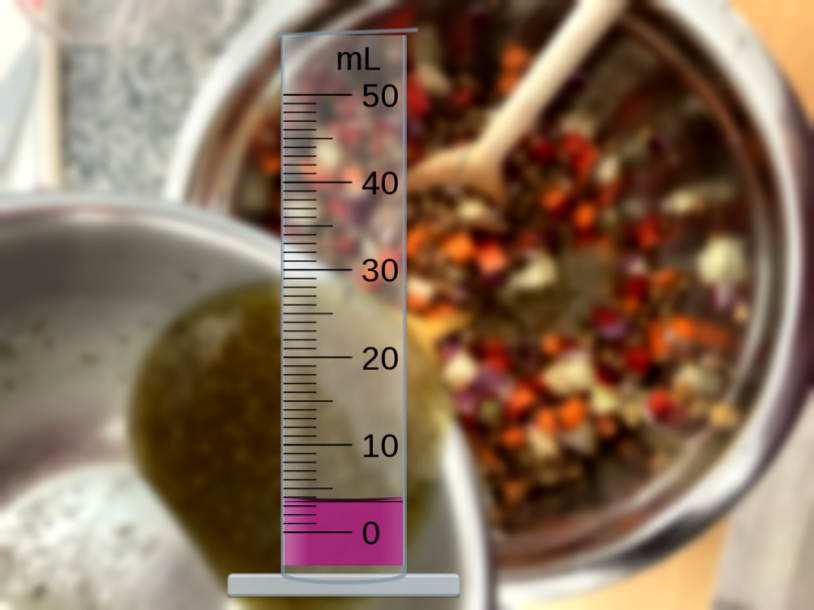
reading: mL 3.5
